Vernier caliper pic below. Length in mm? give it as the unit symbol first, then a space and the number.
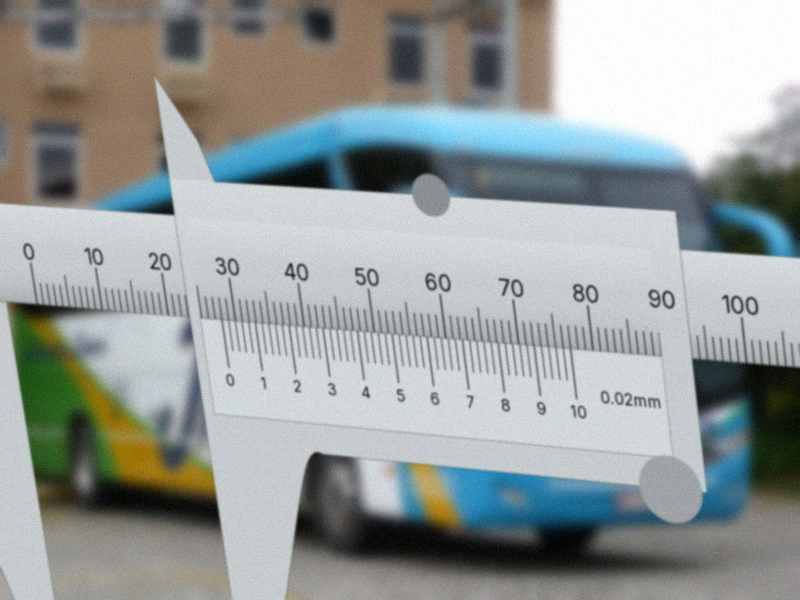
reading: mm 28.0
